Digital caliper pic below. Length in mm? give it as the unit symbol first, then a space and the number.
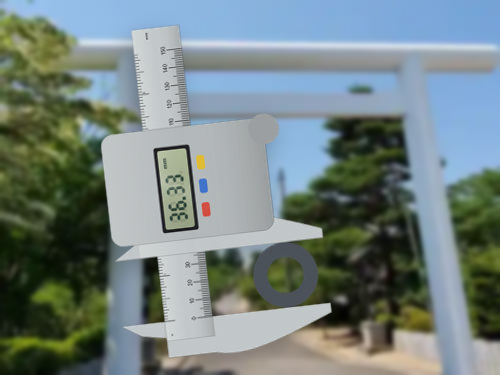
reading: mm 36.33
